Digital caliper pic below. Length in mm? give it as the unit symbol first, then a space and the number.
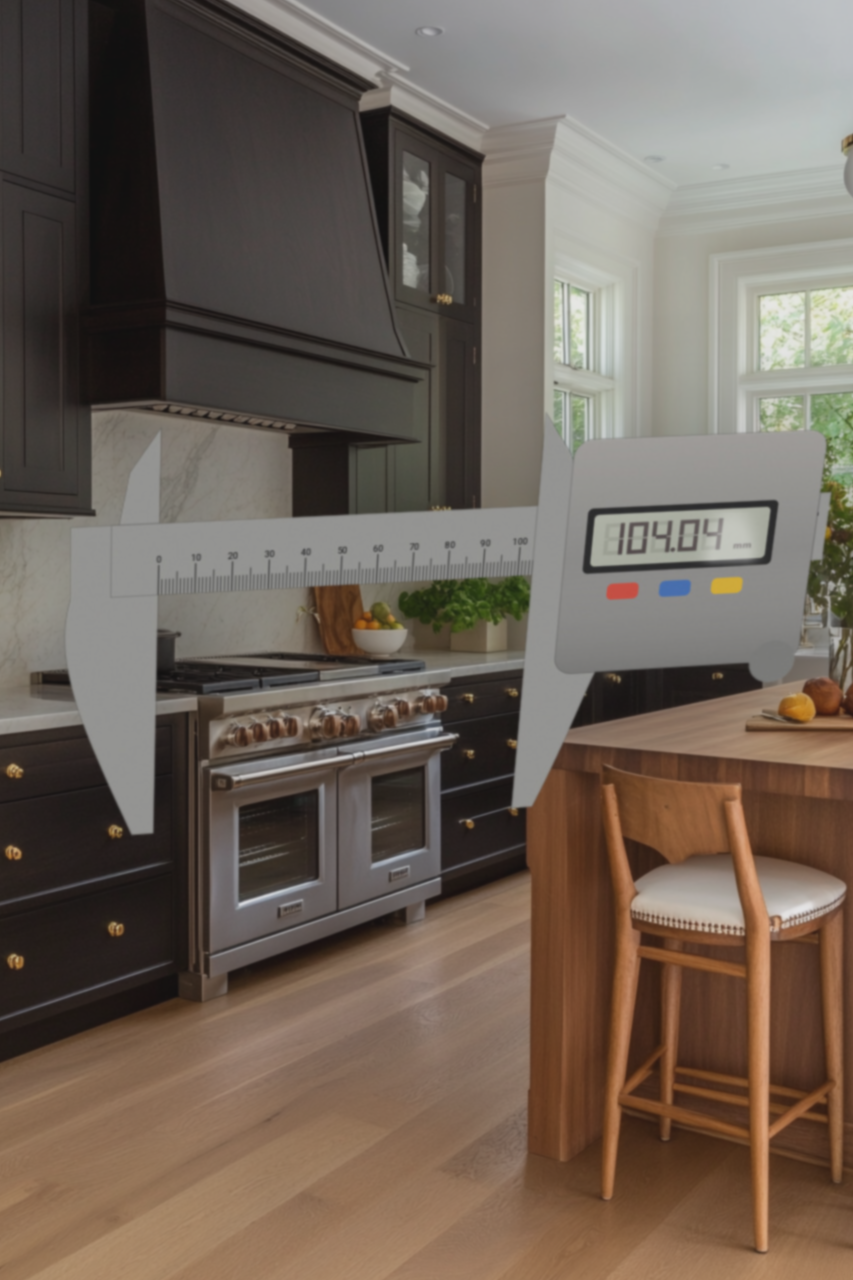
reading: mm 104.04
